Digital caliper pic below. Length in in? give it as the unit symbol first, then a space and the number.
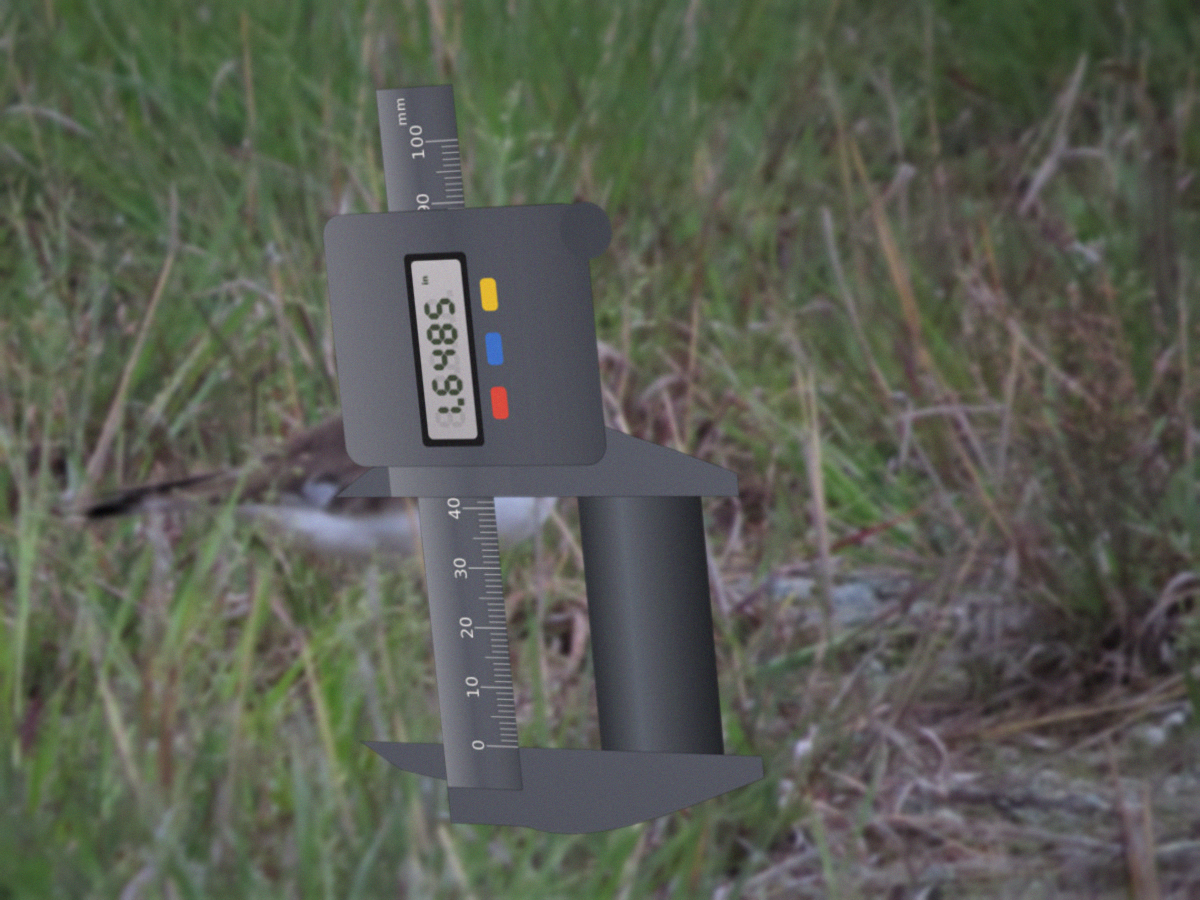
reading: in 1.6485
